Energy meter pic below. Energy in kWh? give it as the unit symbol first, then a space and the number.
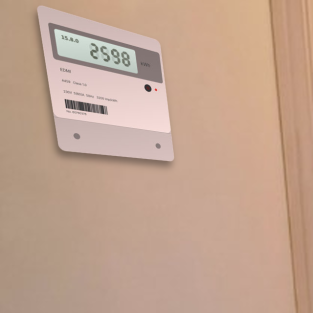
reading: kWh 2598
